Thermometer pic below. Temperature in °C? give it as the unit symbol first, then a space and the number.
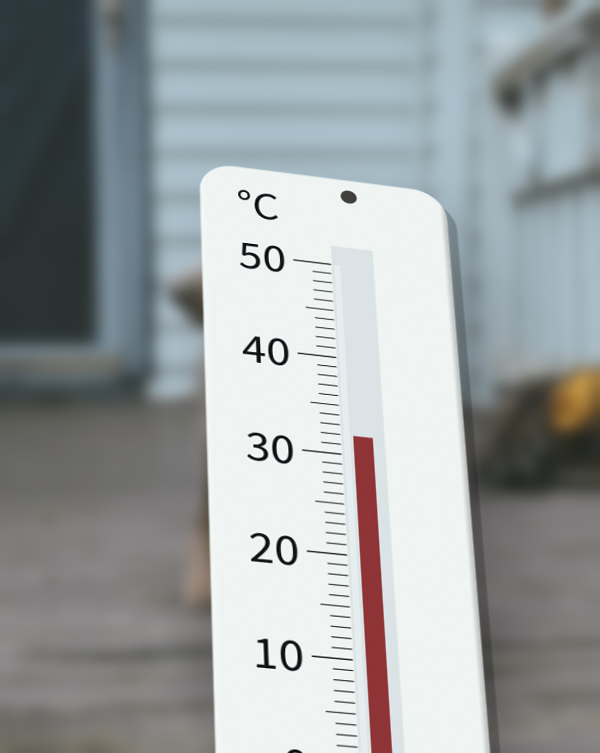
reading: °C 32
